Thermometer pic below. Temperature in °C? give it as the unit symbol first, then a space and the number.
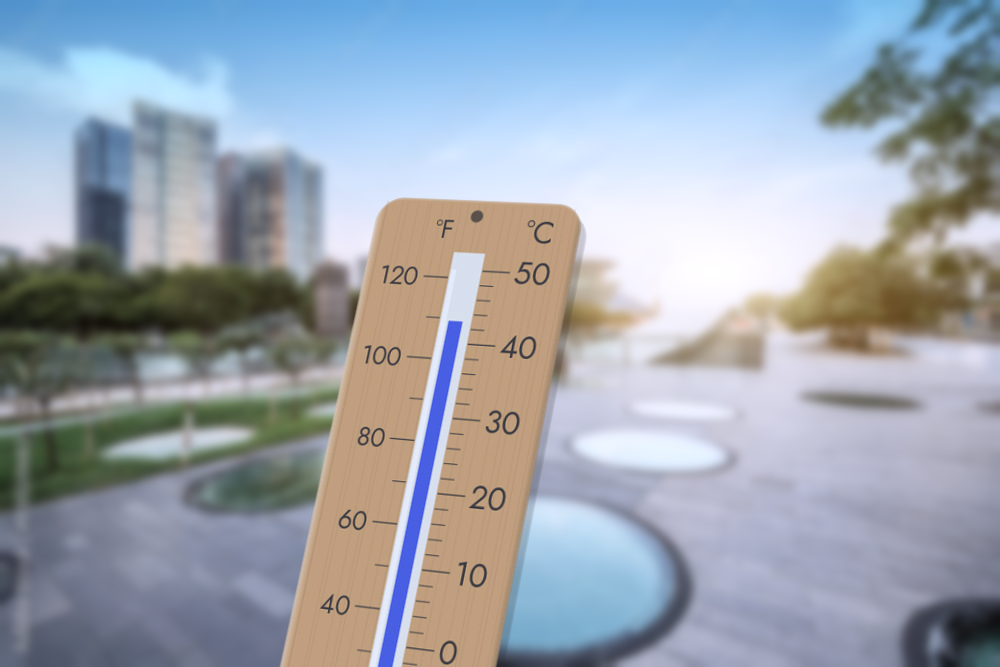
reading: °C 43
